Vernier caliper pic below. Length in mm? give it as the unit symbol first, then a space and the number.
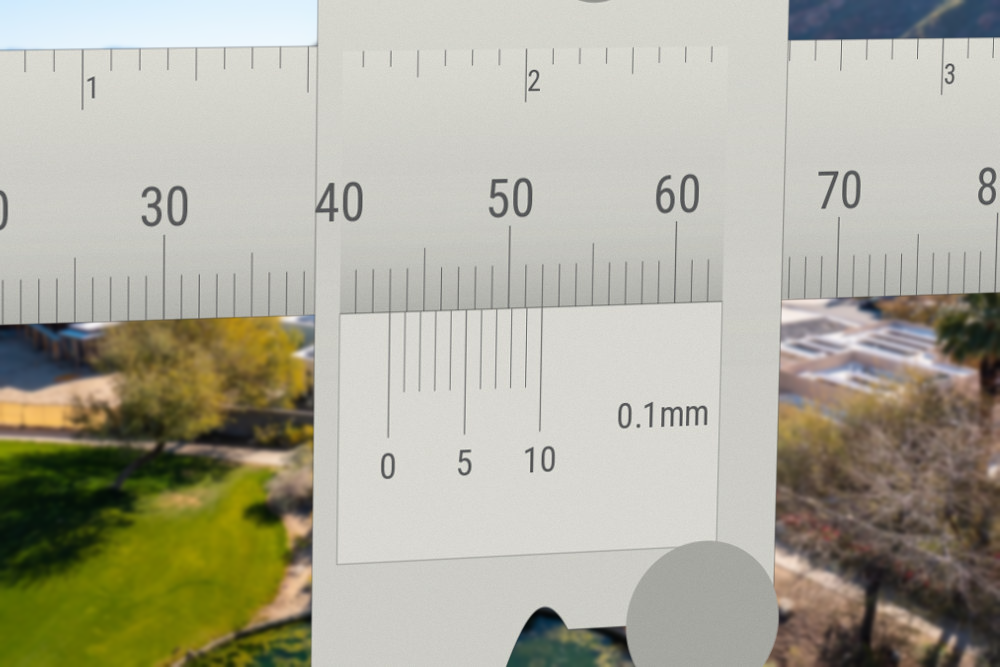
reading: mm 43.0
